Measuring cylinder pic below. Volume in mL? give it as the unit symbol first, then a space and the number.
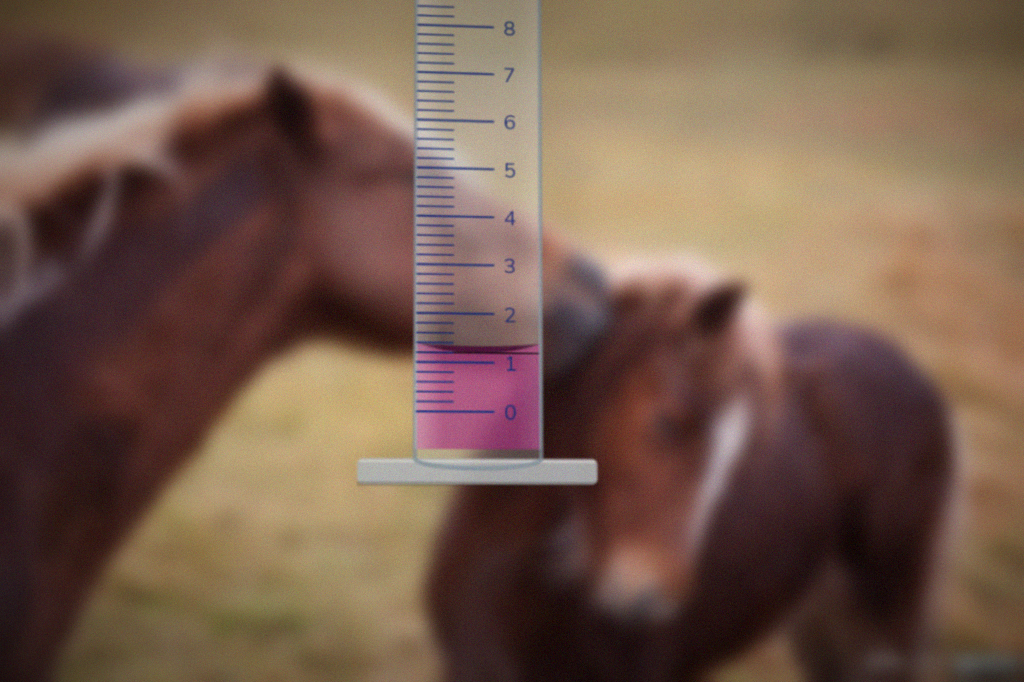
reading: mL 1.2
